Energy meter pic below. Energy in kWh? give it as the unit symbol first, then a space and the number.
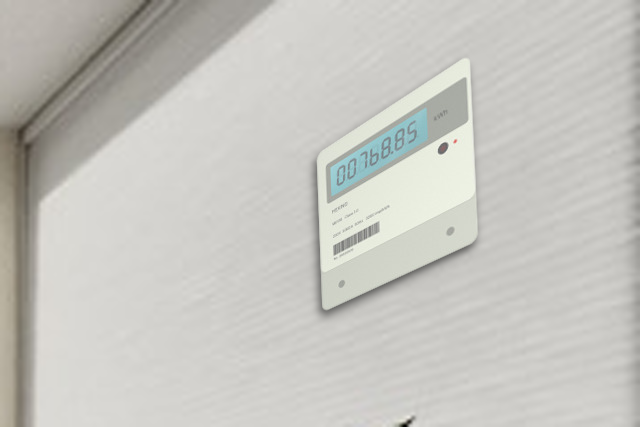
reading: kWh 768.85
